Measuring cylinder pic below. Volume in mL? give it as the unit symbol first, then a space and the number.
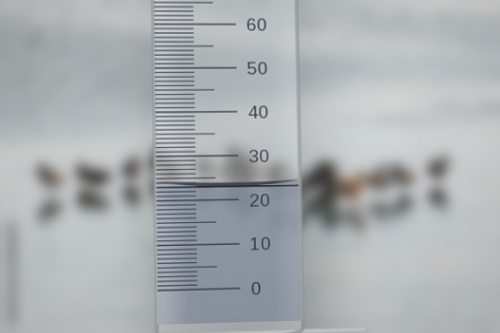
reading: mL 23
